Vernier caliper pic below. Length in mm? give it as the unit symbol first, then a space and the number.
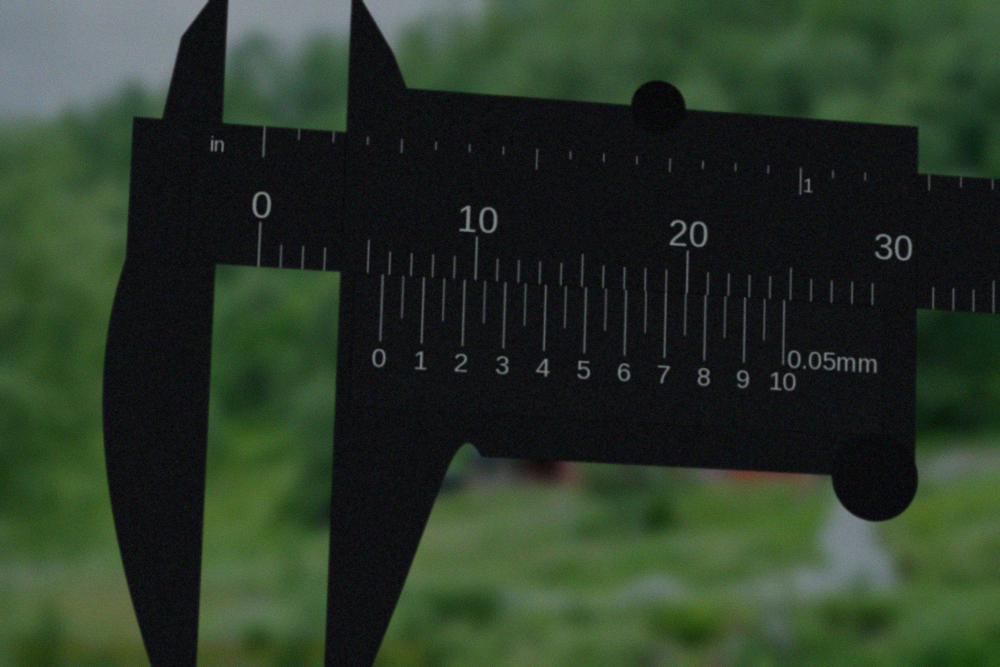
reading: mm 5.7
